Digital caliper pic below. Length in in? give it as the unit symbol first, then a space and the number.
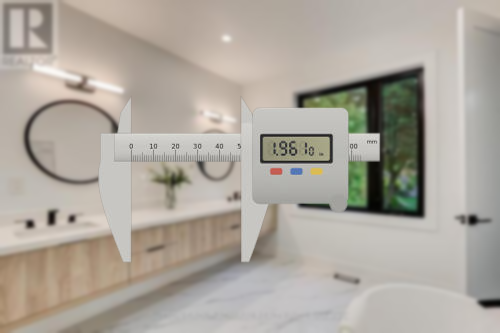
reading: in 1.9610
